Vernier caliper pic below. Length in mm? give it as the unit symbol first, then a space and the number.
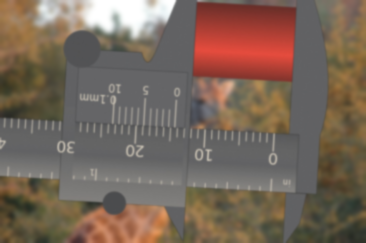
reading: mm 14.4
